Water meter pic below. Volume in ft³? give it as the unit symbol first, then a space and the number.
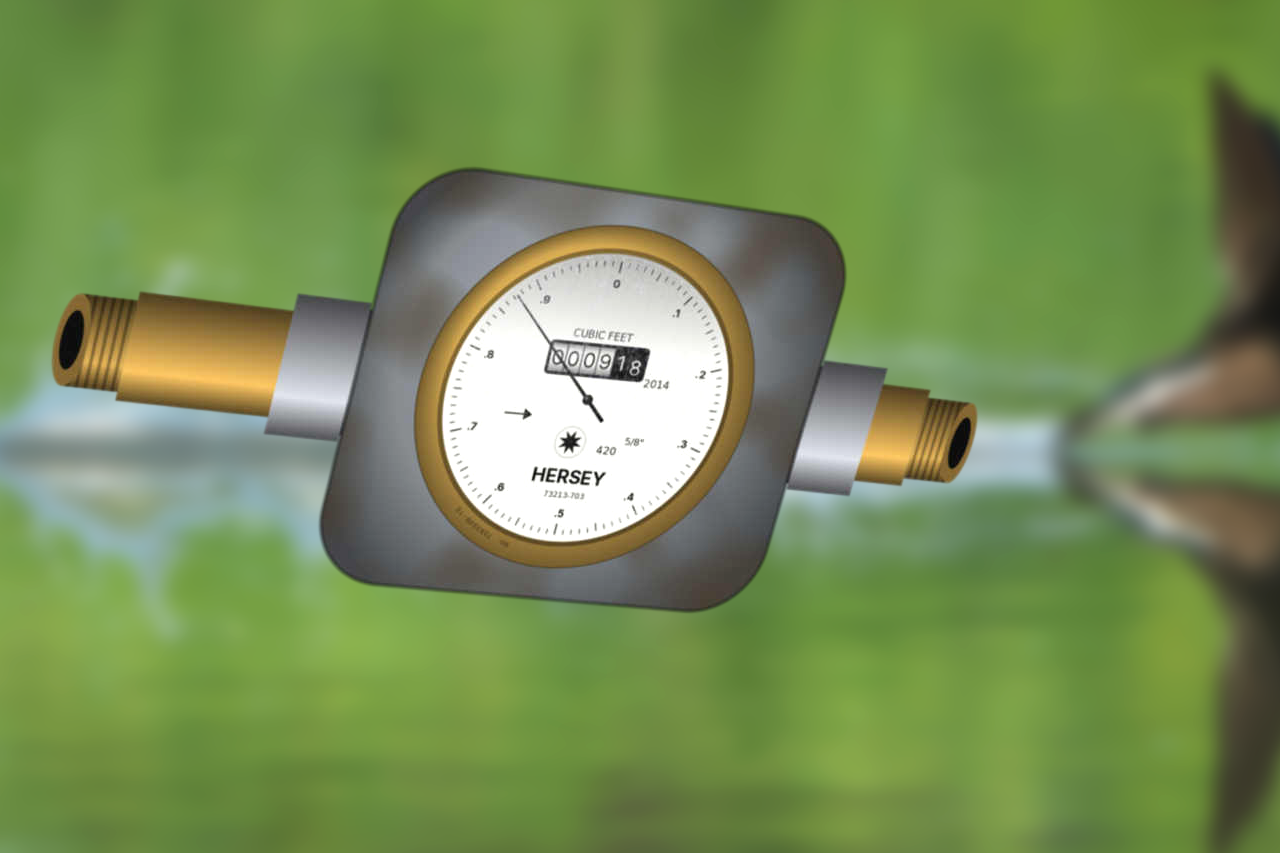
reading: ft³ 917.87
